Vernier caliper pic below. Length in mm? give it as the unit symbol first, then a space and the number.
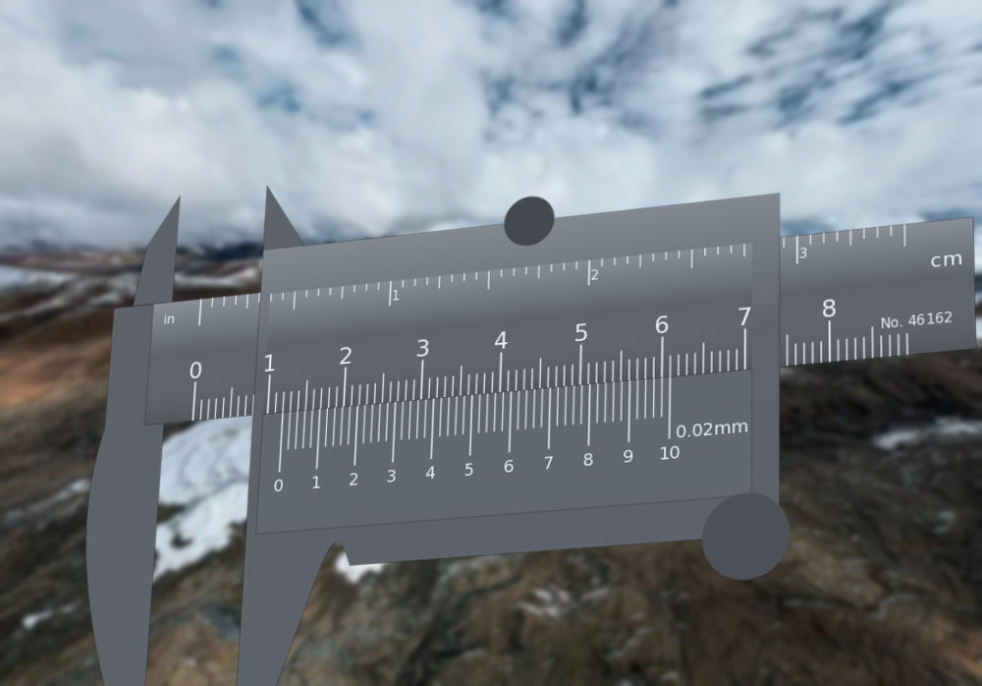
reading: mm 12.0
